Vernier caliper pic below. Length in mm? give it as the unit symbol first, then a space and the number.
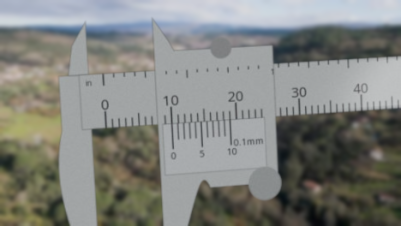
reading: mm 10.0
